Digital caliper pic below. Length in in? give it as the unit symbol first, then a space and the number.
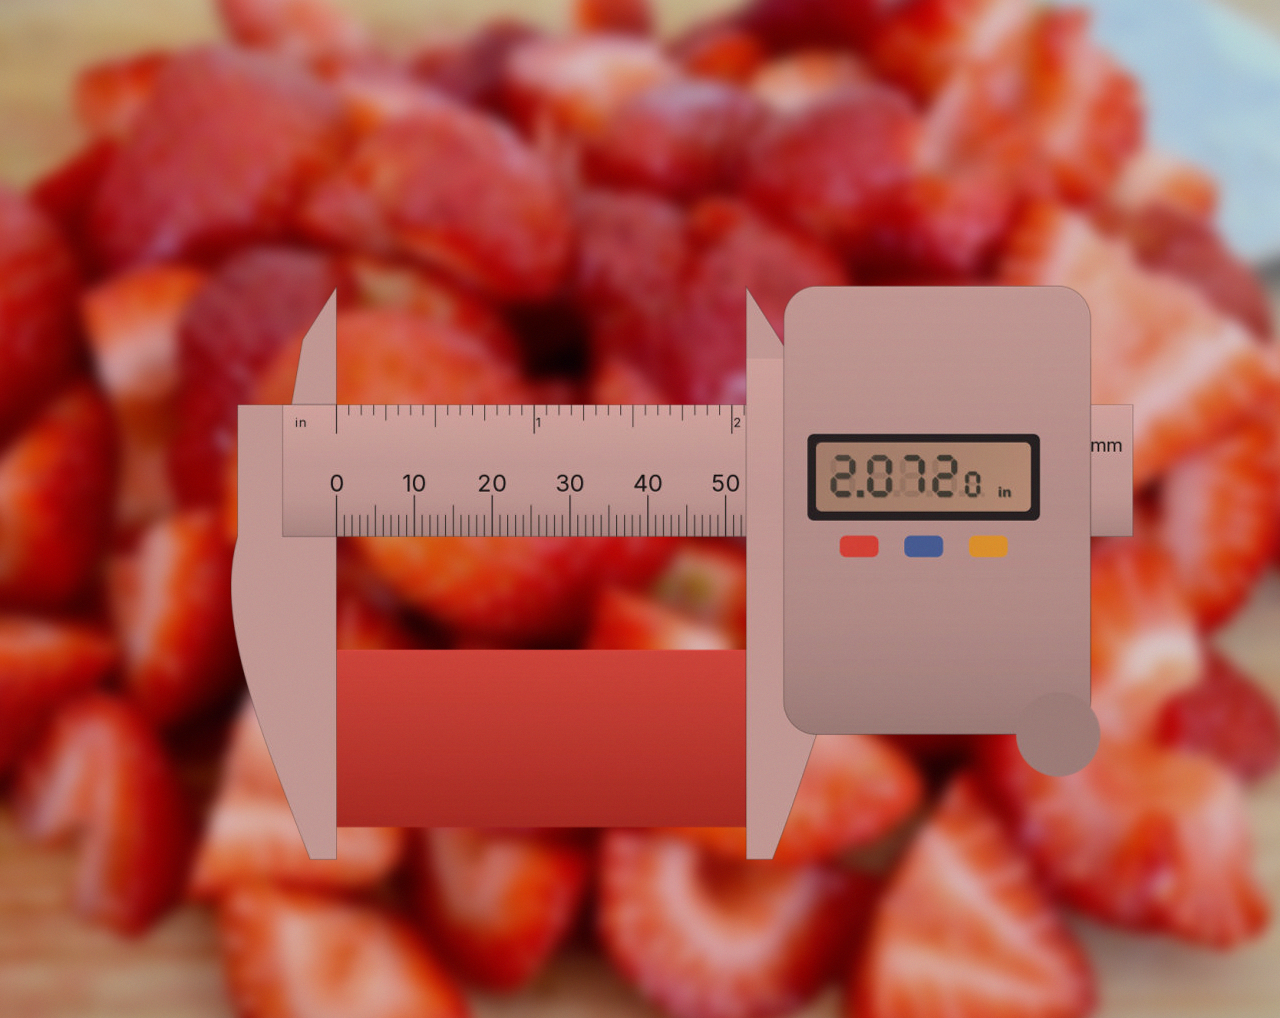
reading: in 2.0720
